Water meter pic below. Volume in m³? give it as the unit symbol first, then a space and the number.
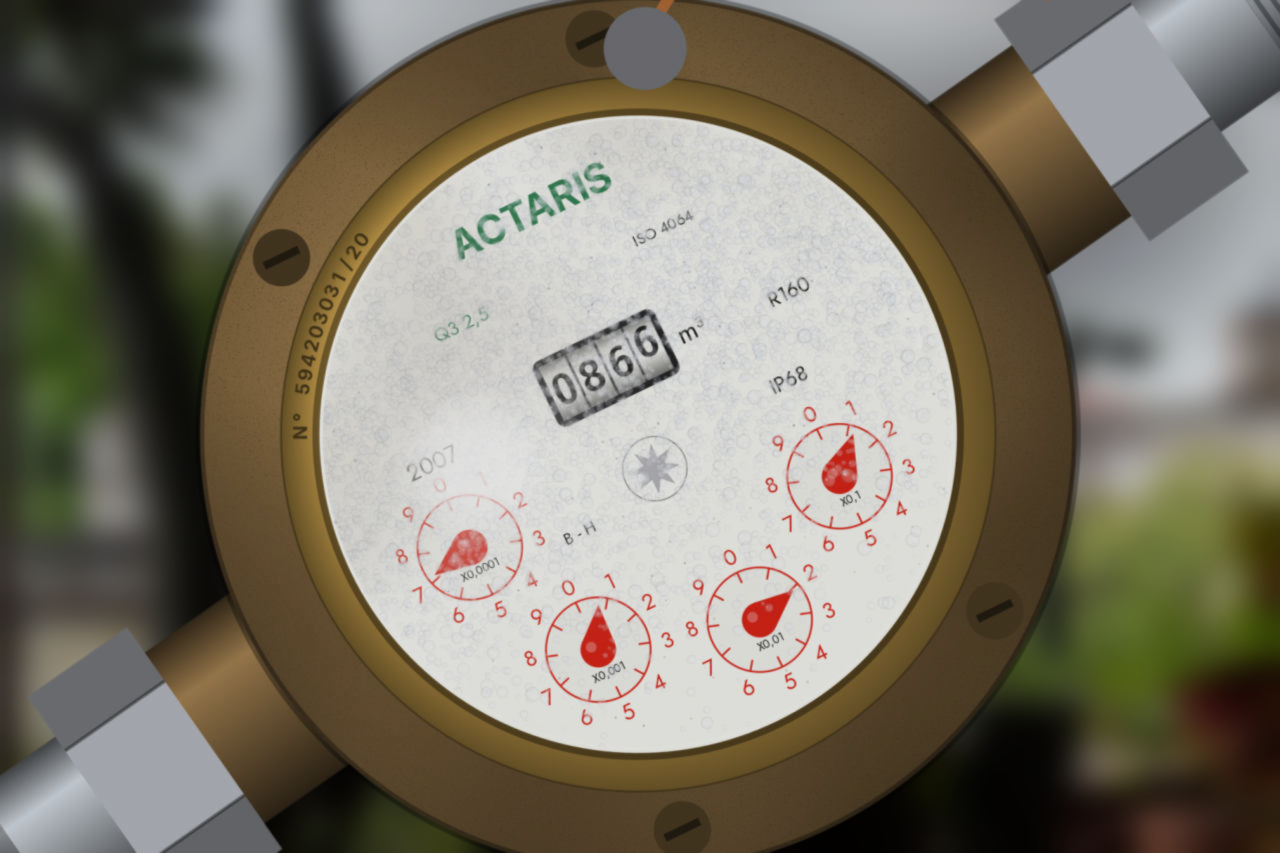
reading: m³ 866.1207
